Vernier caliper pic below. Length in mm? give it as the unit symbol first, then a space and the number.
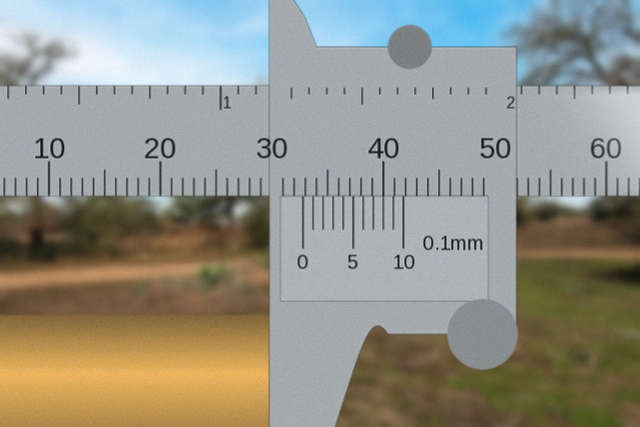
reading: mm 32.8
